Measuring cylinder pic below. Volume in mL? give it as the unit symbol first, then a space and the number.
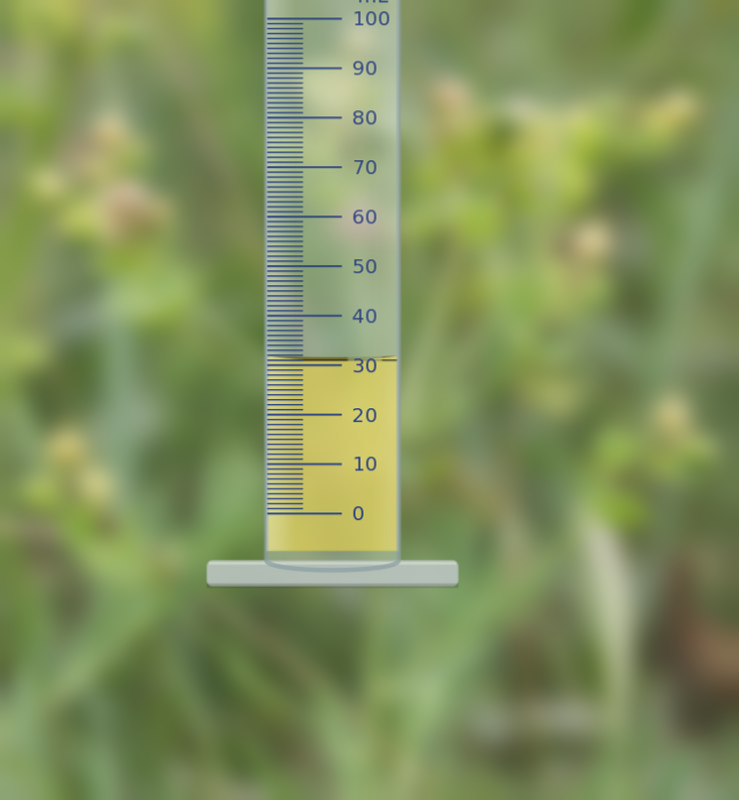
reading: mL 31
